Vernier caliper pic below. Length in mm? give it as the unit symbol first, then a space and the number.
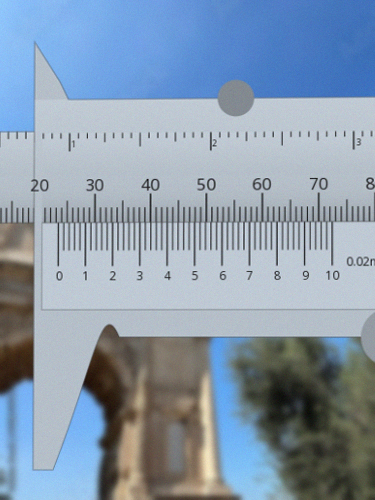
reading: mm 23.4
